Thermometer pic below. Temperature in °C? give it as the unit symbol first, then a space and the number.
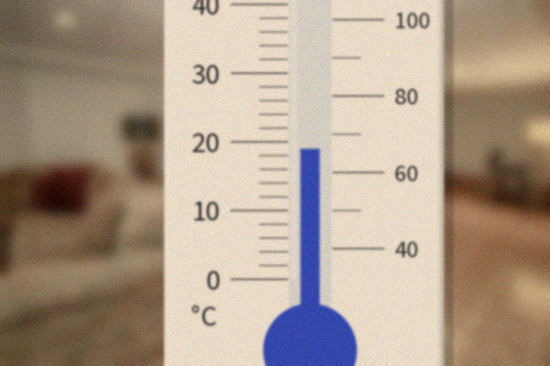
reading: °C 19
